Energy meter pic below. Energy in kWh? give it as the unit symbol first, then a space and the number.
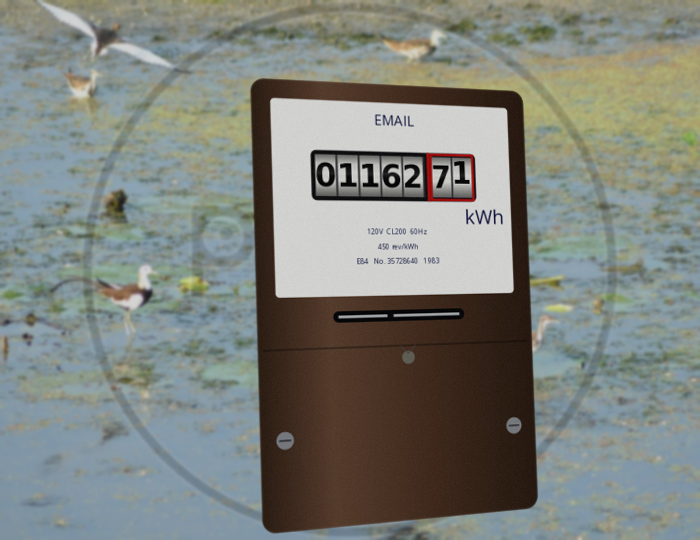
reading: kWh 1162.71
